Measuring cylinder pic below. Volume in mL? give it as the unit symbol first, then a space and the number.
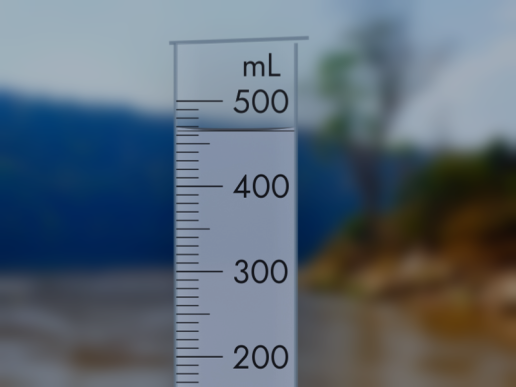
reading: mL 465
